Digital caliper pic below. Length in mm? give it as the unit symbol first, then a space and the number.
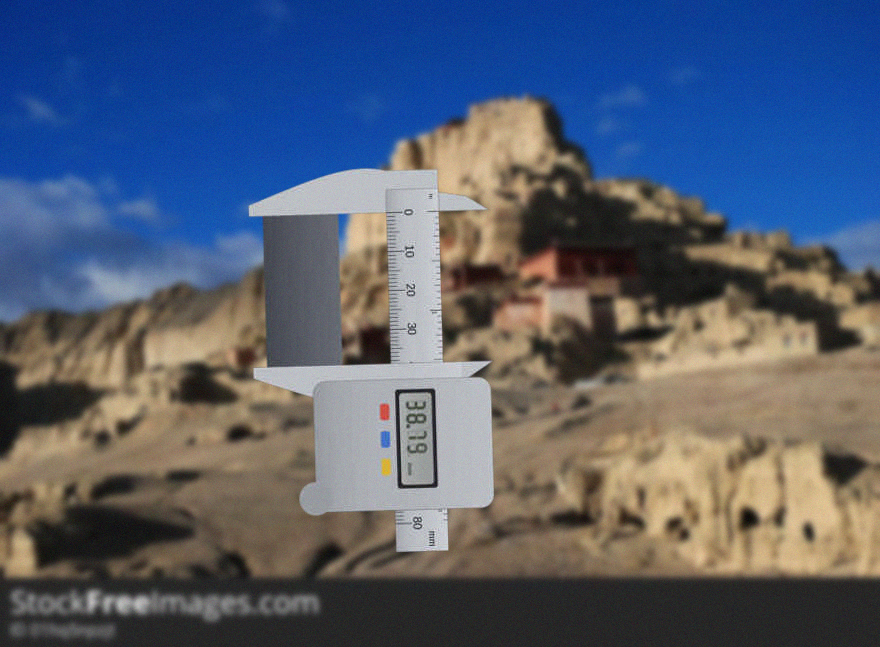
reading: mm 38.79
